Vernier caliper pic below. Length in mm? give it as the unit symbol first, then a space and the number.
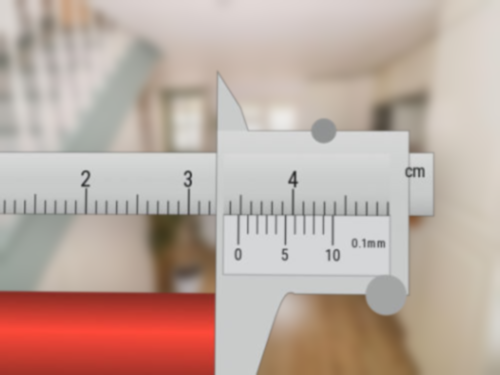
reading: mm 34.8
